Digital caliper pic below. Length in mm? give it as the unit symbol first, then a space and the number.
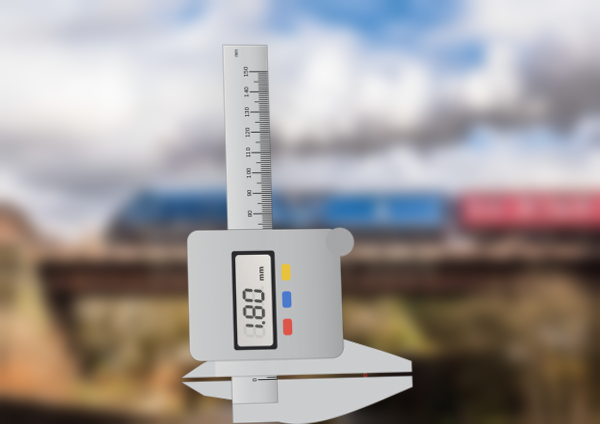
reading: mm 1.80
